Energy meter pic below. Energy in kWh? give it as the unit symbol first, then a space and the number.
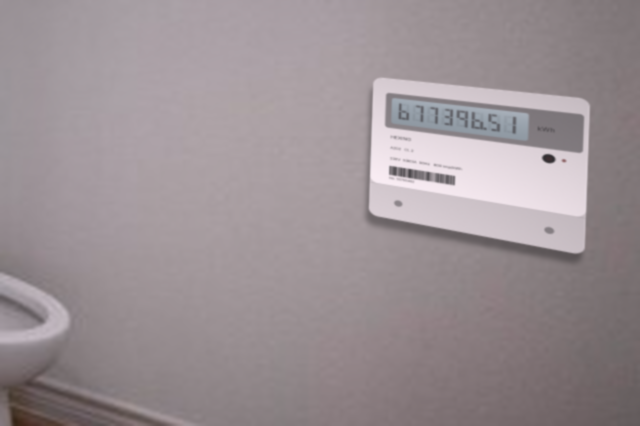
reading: kWh 677396.51
